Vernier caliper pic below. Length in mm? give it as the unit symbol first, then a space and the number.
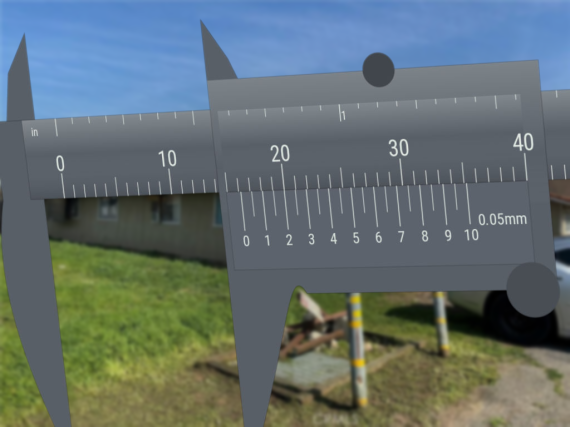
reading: mm 16.2
